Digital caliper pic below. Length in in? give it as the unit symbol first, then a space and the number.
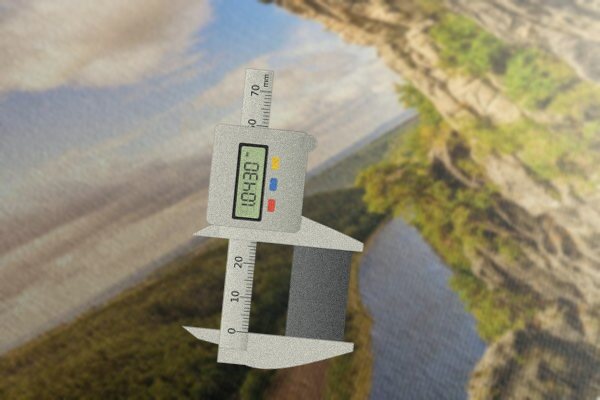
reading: in 1.0430
